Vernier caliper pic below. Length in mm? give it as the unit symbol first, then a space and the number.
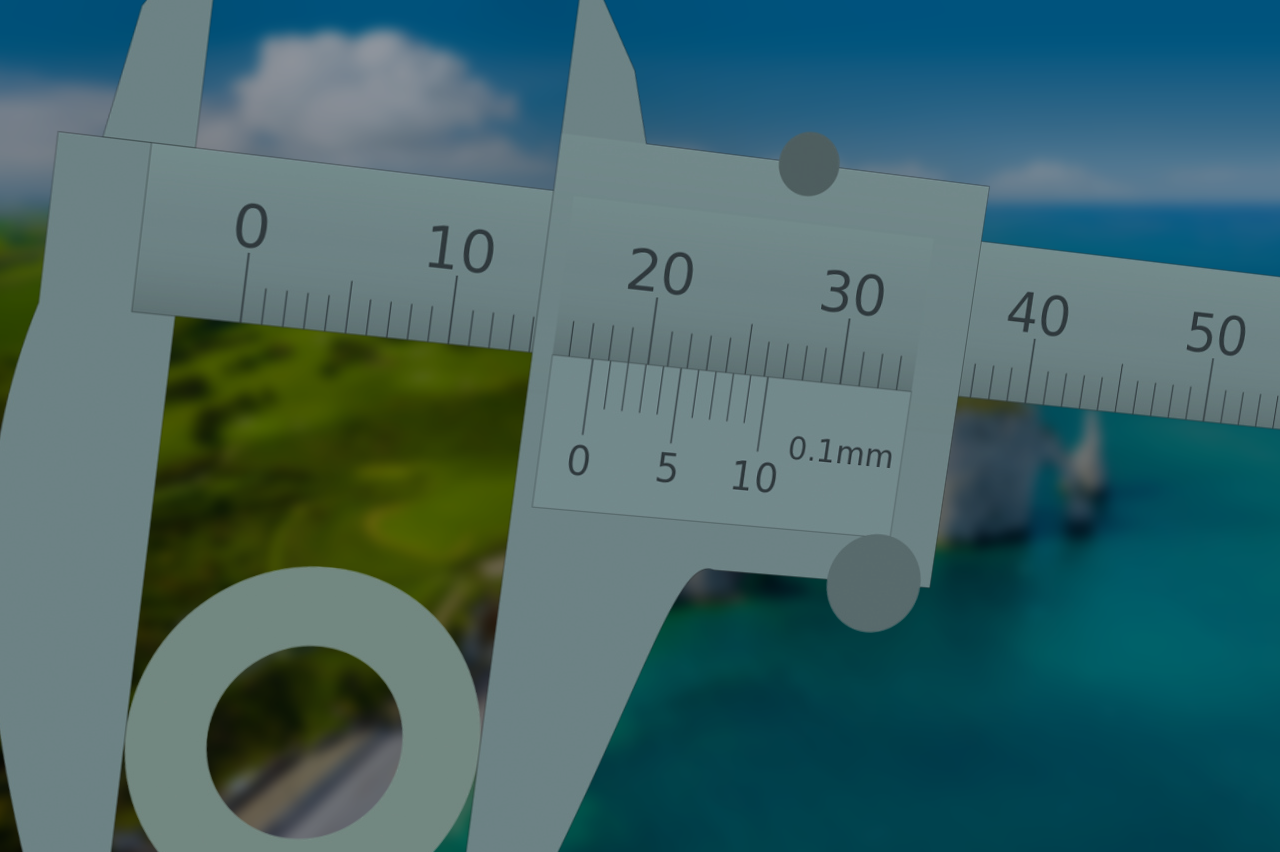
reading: mm 17.2
